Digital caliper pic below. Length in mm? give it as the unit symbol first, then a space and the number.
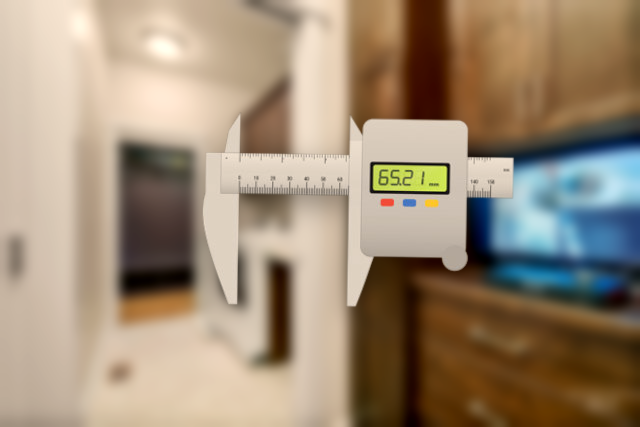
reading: mm 65.21
